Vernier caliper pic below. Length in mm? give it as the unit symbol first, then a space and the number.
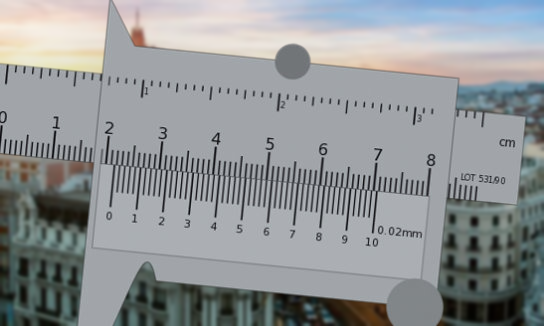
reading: mm 21.6
